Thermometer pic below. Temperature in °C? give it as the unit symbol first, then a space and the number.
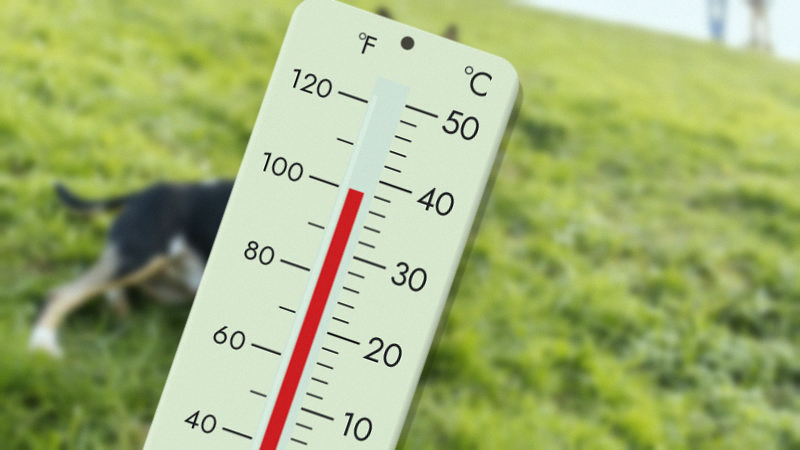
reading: °C 38
